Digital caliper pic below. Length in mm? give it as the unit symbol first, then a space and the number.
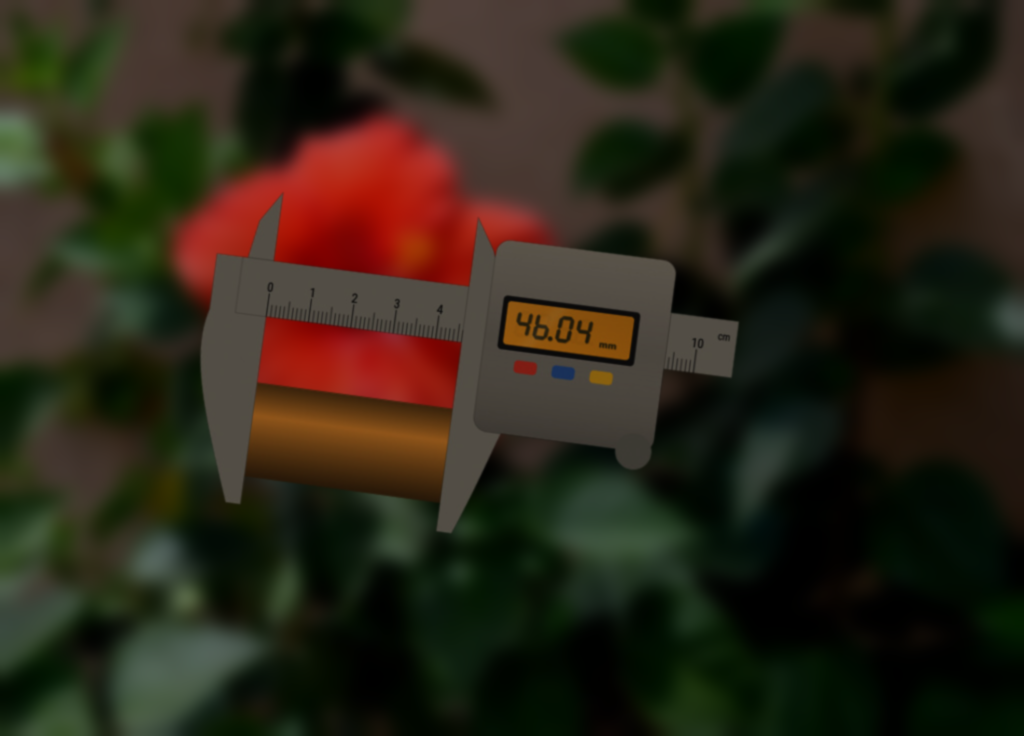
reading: mm 46.04
